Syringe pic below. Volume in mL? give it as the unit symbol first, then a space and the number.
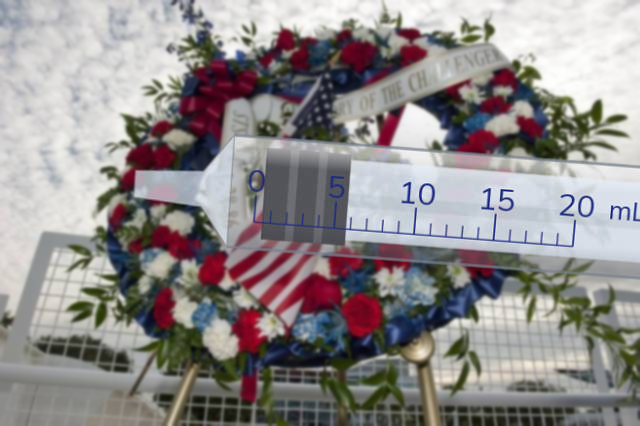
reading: mL 0.5
